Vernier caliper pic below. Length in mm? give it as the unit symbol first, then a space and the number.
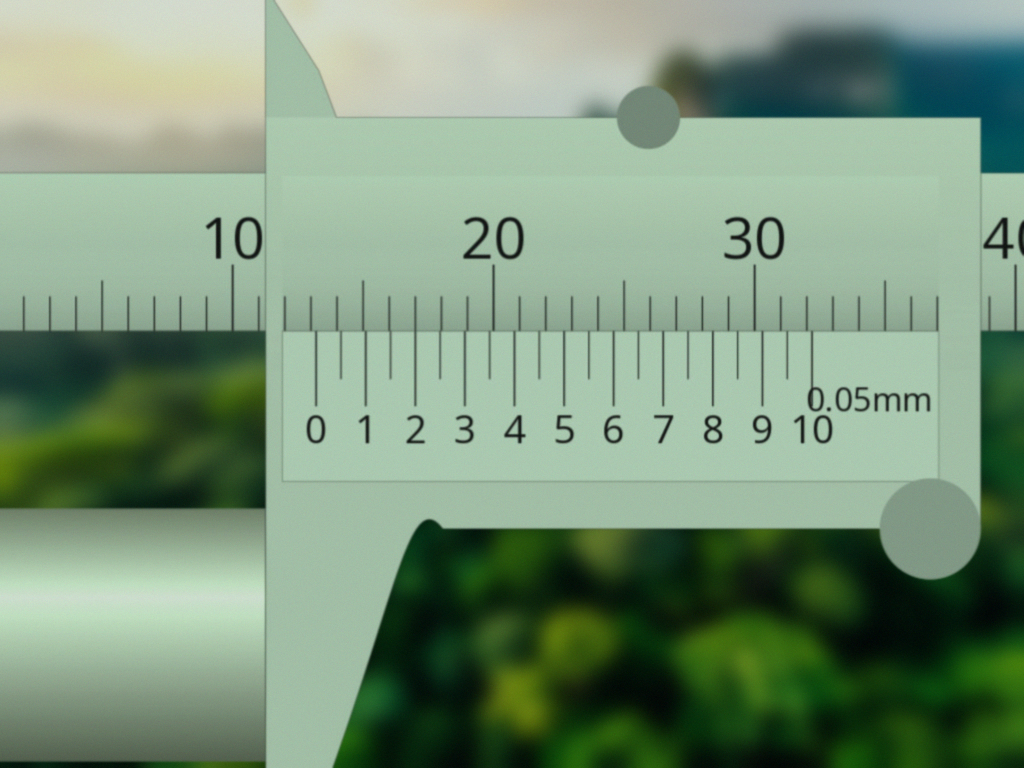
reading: mm 13.2
